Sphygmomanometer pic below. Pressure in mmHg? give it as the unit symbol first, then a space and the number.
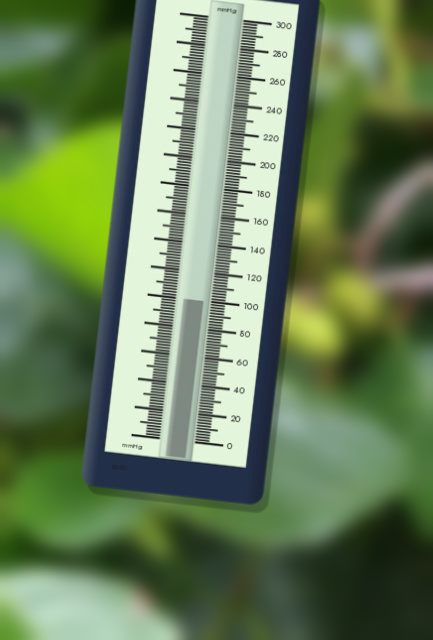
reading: mmHg 100
